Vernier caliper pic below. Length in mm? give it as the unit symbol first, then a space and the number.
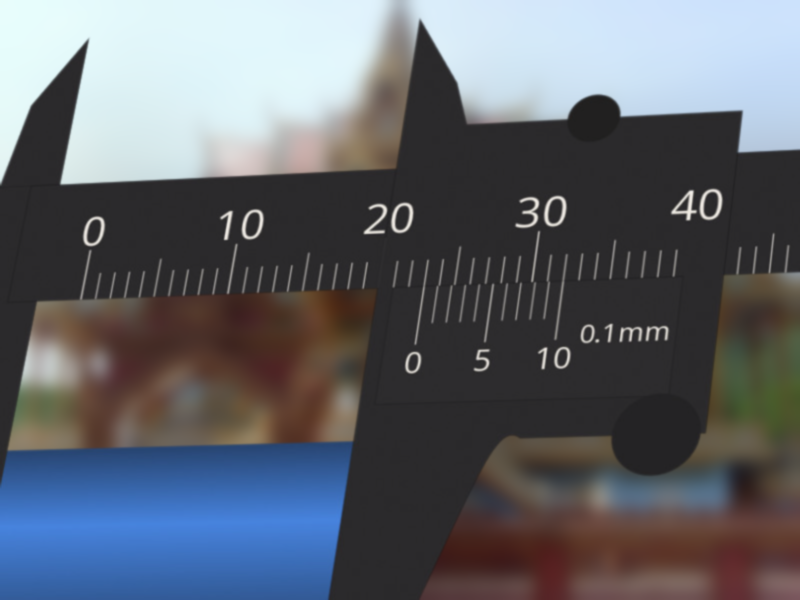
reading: mm 23.0
